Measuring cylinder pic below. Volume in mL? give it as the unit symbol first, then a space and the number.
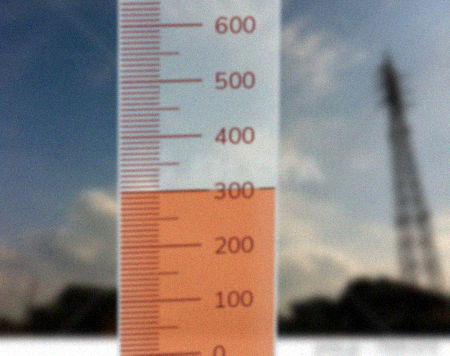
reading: mL 300
